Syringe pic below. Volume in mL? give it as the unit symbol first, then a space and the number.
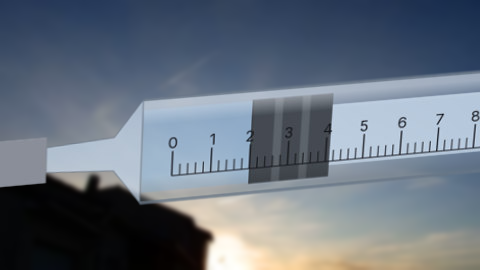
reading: mL 2
